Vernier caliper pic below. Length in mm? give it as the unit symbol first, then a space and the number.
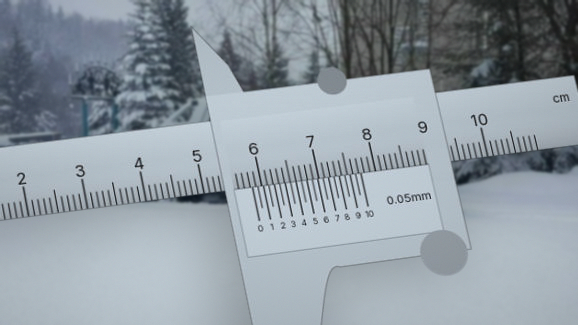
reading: mm 58.4
